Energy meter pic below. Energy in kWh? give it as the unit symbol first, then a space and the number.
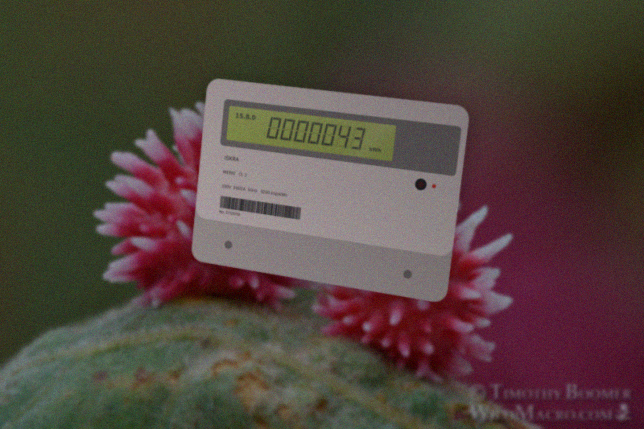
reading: kWh 43
